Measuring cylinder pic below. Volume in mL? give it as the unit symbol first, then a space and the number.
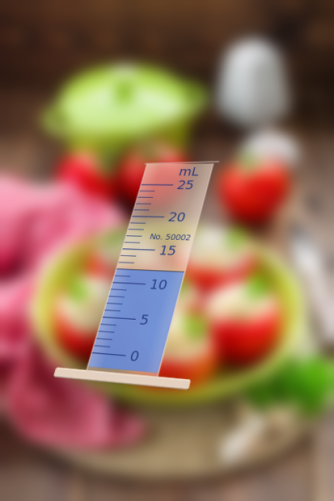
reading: mL 12
